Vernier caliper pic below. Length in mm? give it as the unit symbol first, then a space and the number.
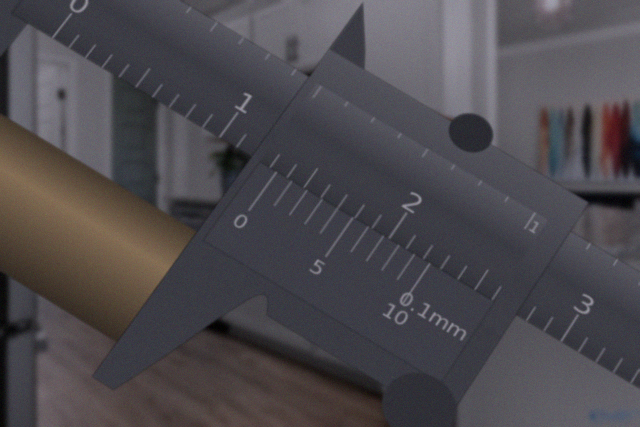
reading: mm 13.4
